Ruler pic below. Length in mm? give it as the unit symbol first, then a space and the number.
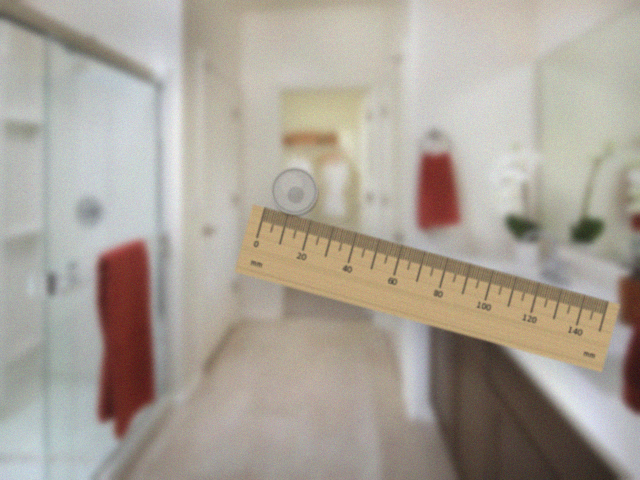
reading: mm 20
